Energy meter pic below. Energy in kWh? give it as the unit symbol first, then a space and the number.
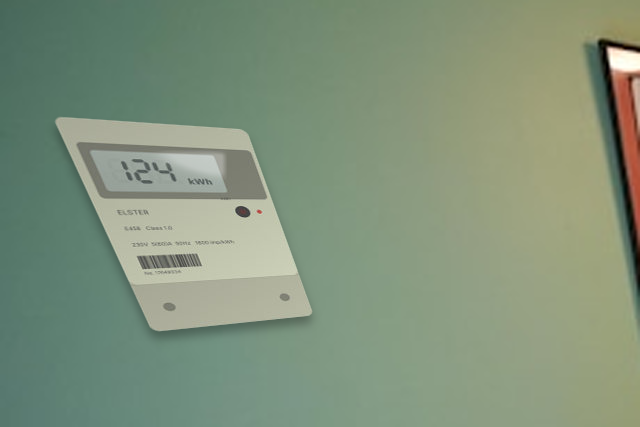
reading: kWh 124
